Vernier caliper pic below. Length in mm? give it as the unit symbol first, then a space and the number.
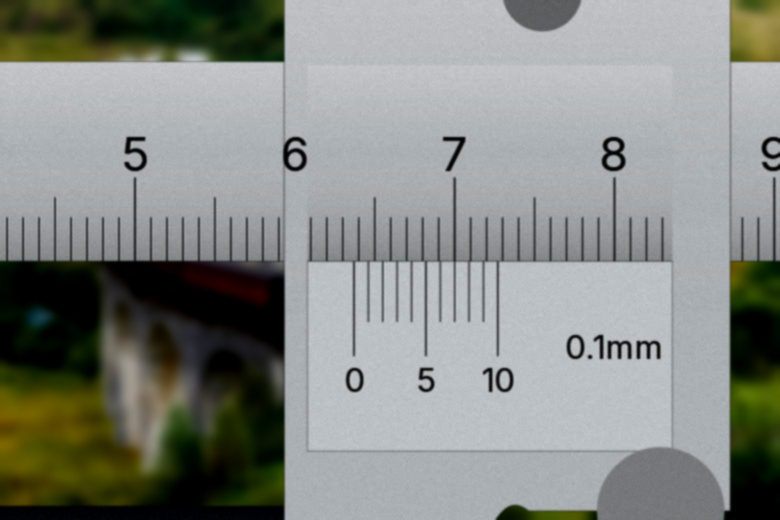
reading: mm 63.7
